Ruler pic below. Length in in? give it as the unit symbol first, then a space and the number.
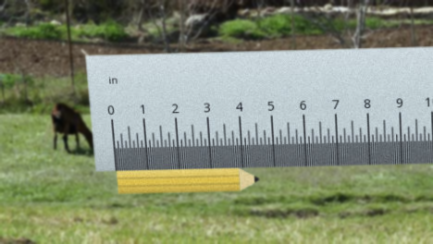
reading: in 4.5
